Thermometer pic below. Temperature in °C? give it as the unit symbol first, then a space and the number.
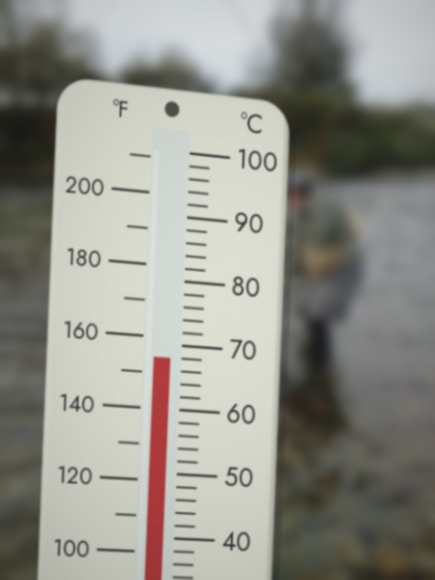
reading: °C 68
